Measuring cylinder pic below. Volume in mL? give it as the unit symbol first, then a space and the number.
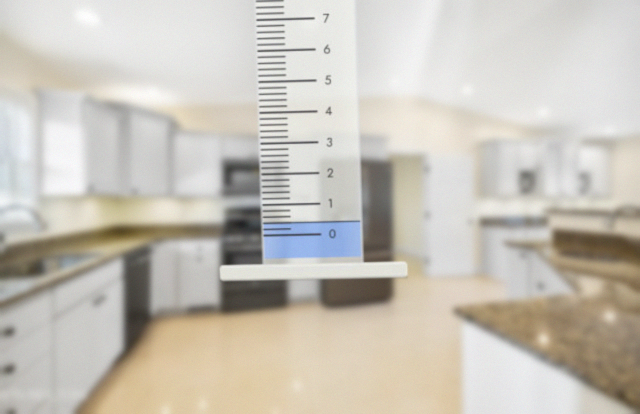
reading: mL 0.4
